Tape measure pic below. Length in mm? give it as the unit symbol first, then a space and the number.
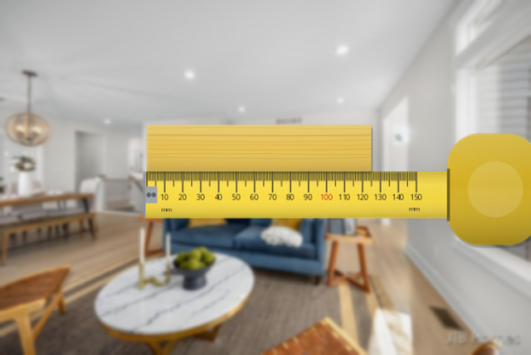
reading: mm 125
